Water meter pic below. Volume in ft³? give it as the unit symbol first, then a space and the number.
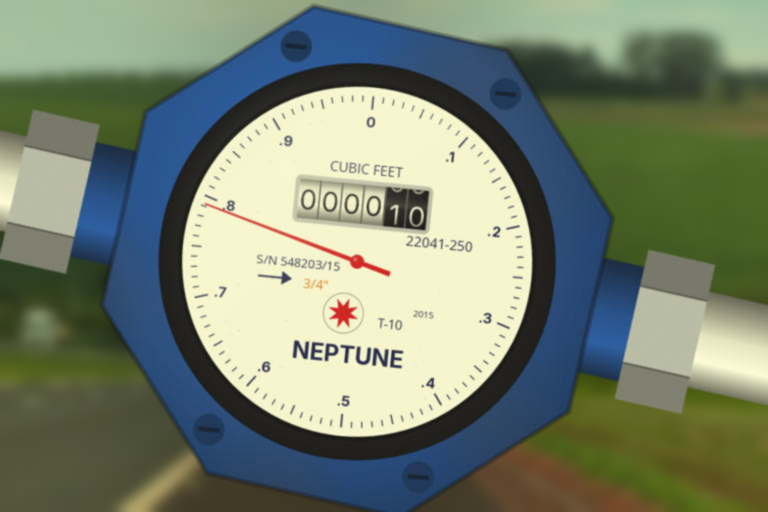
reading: ft³ 9.79
